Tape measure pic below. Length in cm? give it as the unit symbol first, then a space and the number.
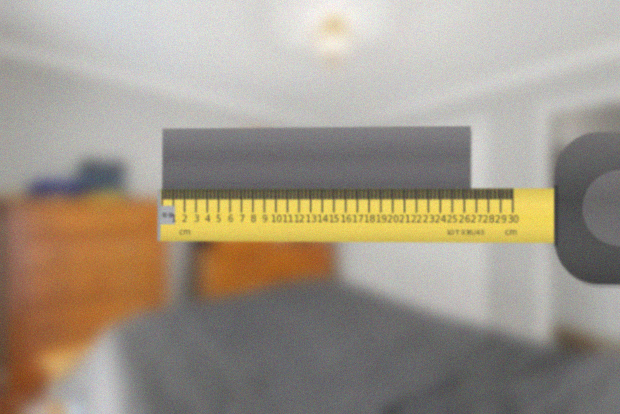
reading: cm 26.5
